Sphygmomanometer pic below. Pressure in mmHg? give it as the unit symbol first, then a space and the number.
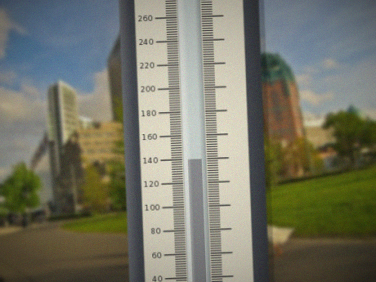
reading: mmHg 140
